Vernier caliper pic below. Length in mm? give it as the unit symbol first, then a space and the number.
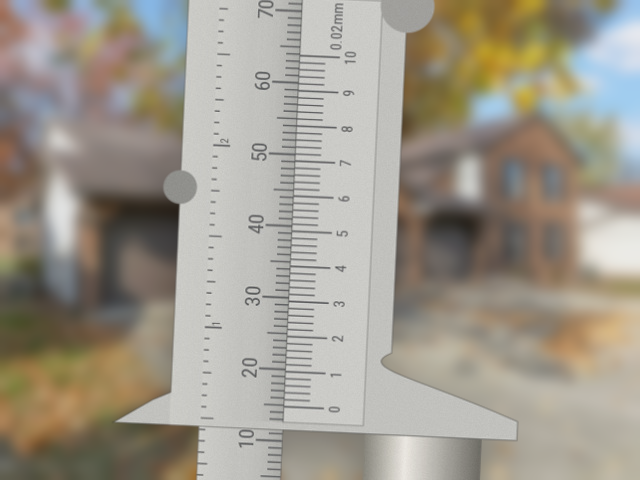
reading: mm 14.8
